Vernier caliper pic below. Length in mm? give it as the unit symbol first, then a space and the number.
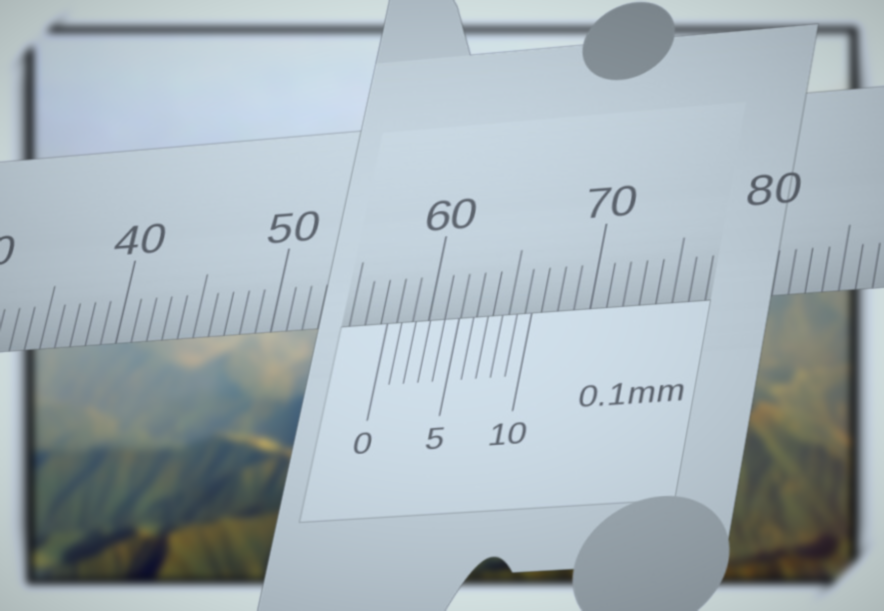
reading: mm 57.4
